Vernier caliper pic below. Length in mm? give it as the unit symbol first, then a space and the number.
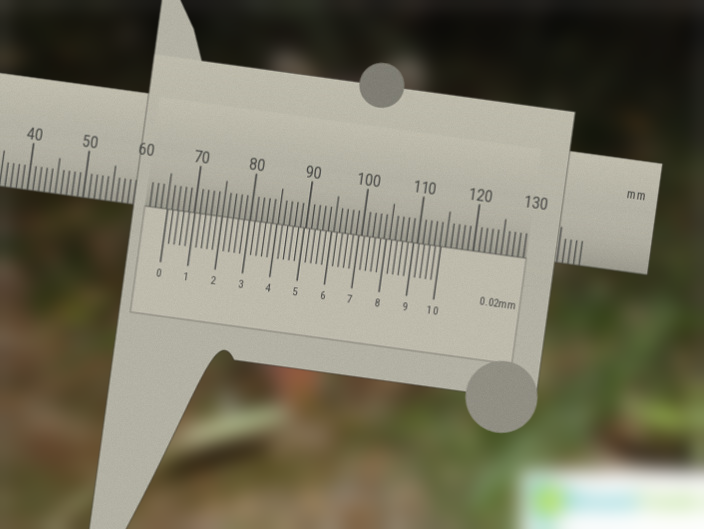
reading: mm 65.2
